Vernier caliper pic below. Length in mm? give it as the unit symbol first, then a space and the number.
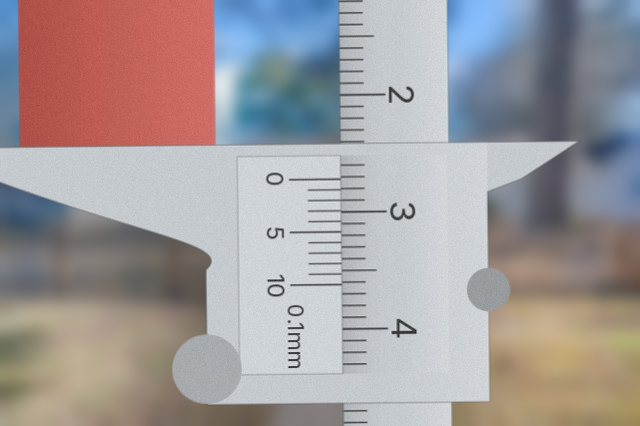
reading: mm 27.2
